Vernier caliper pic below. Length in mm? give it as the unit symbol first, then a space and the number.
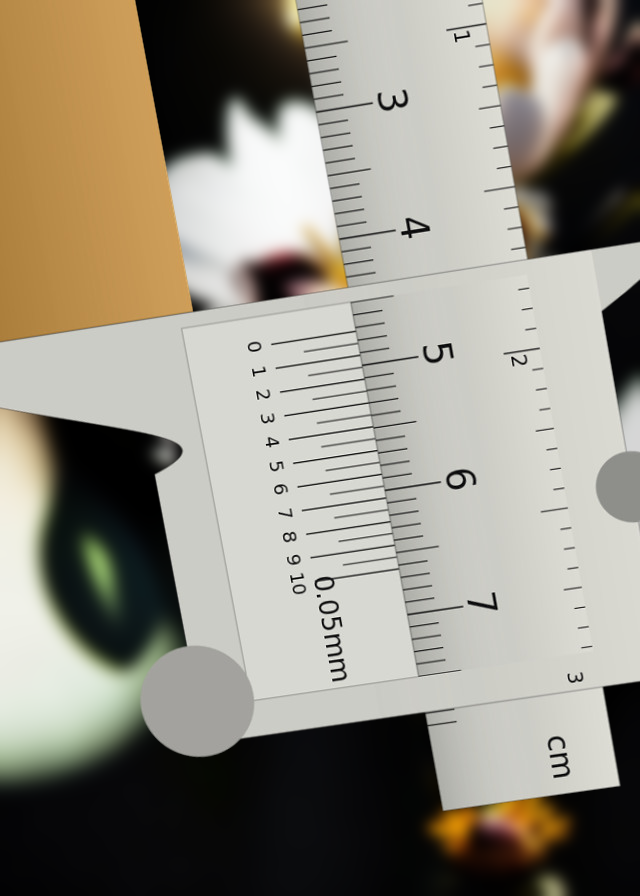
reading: mm 47.3
